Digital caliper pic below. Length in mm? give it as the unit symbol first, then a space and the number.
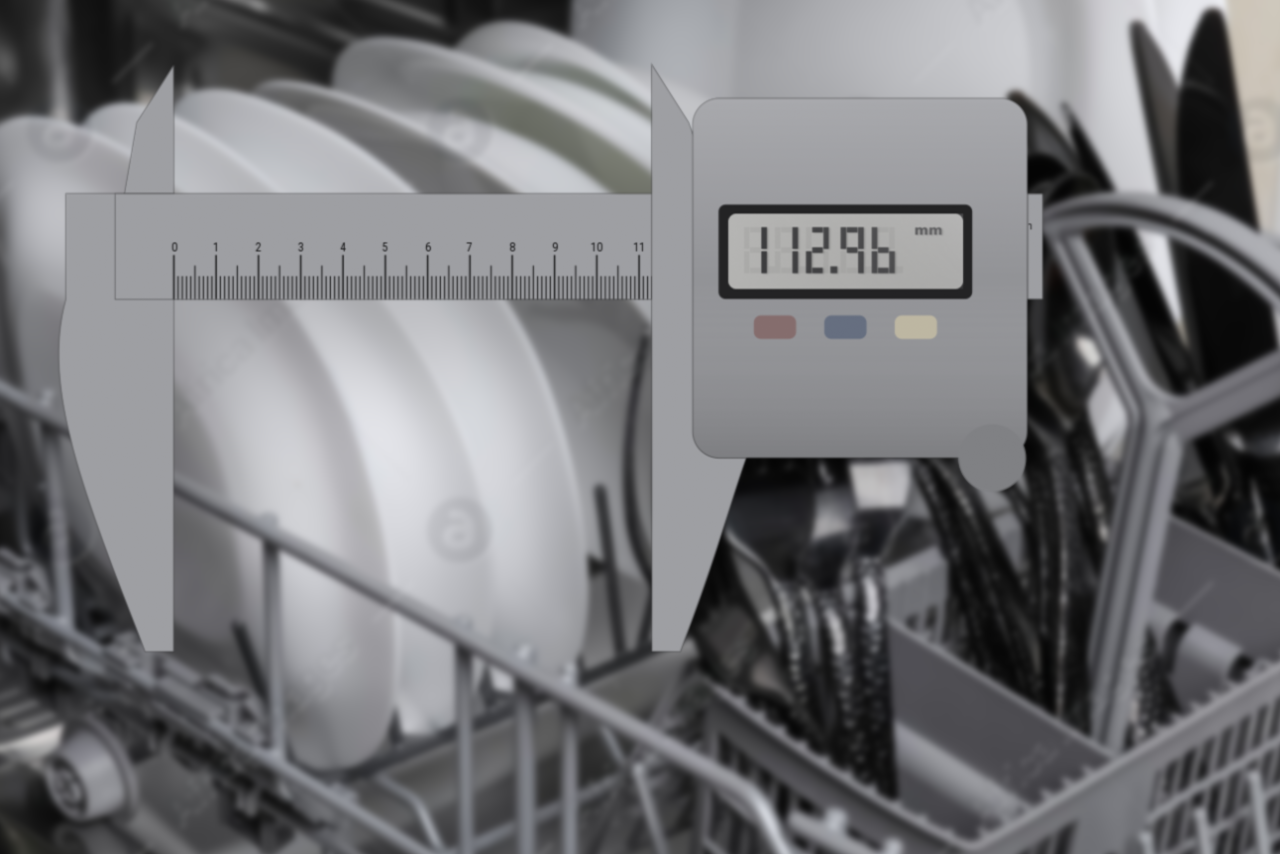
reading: mm 112.96
